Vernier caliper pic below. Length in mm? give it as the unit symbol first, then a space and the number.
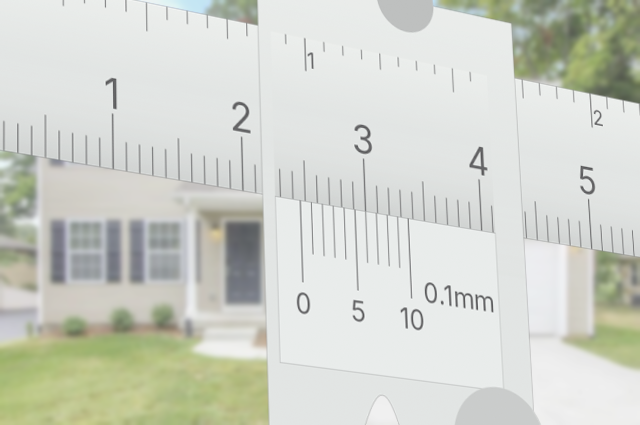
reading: mm 24.6
